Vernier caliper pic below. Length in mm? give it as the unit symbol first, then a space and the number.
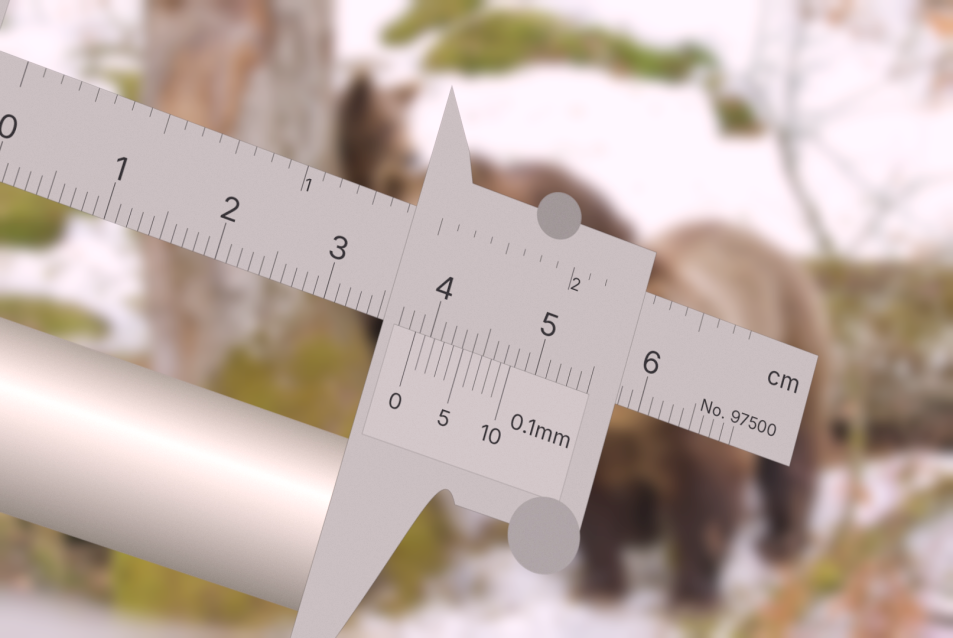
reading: mm 38.6
